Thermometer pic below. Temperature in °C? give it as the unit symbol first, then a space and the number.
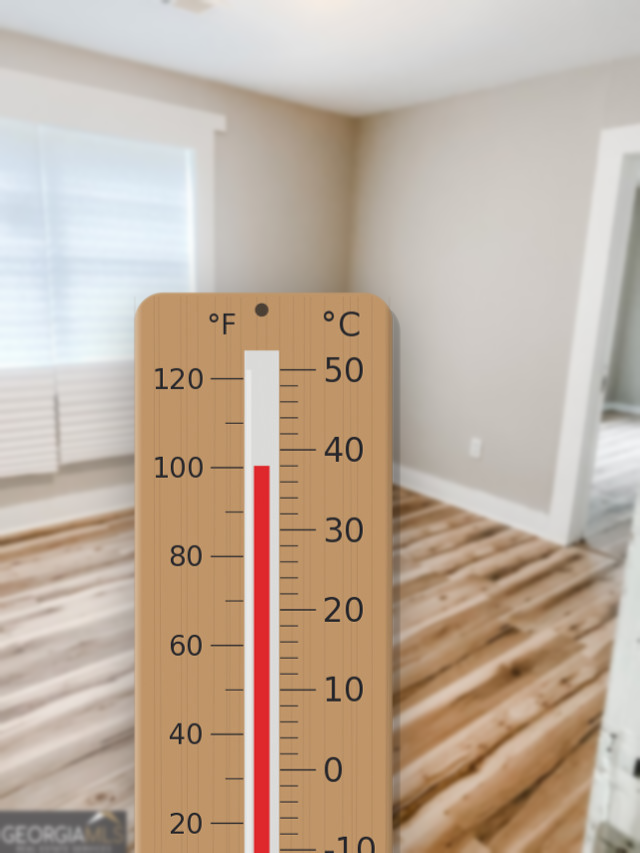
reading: °C 38
